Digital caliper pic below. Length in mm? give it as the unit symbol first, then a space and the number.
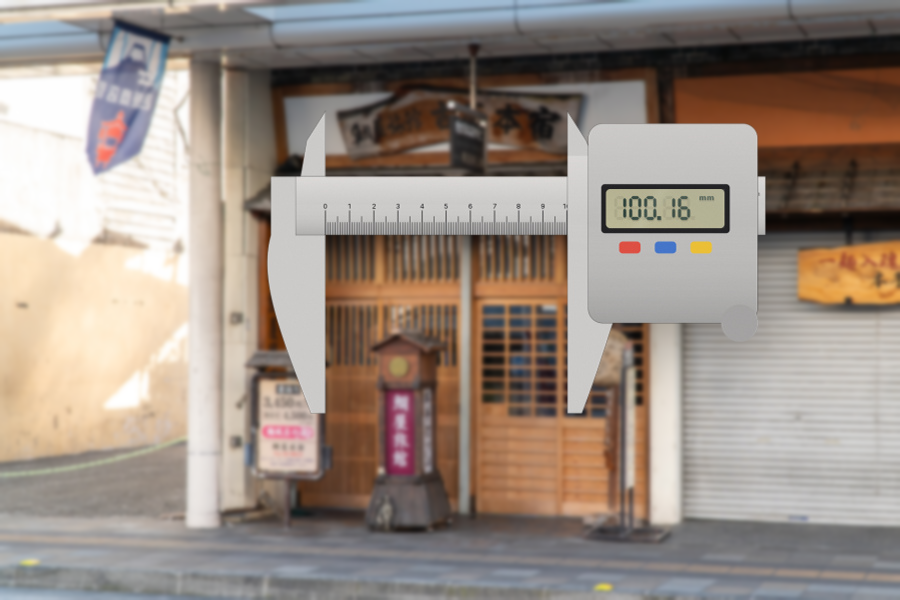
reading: mm 100.16
